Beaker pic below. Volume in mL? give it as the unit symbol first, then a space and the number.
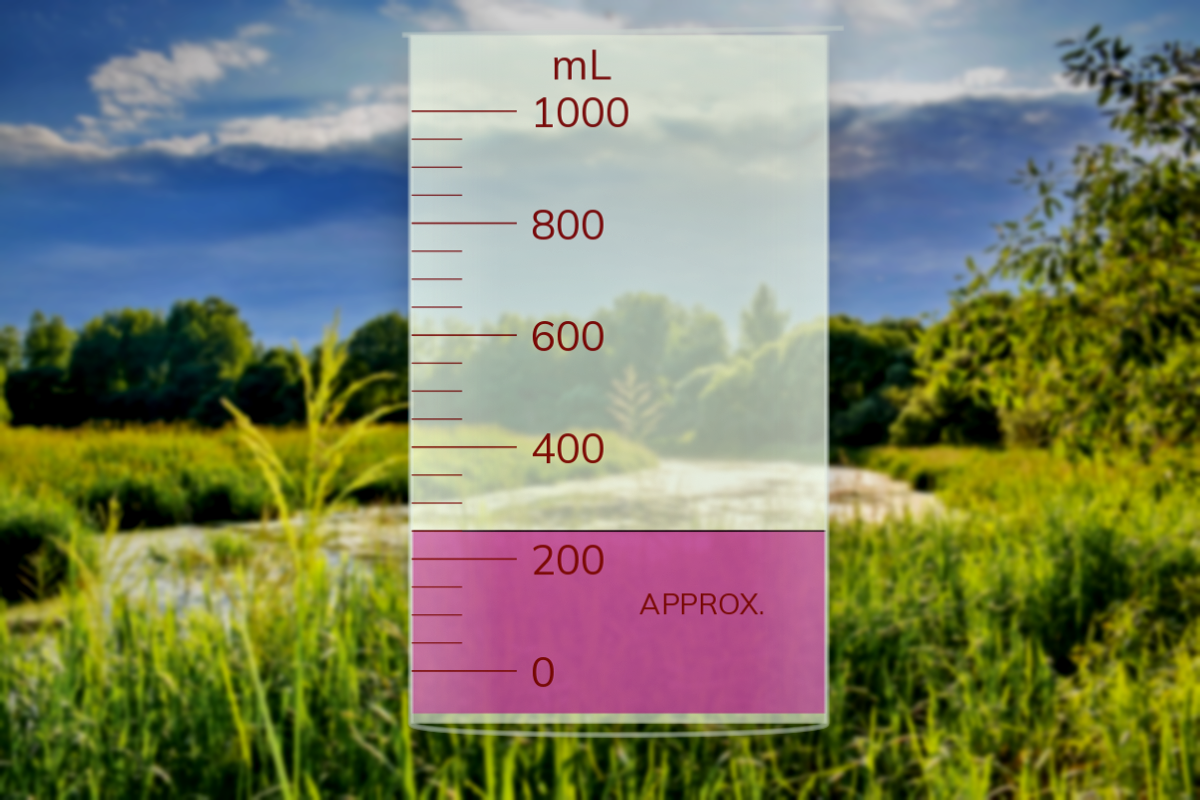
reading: mL 250
